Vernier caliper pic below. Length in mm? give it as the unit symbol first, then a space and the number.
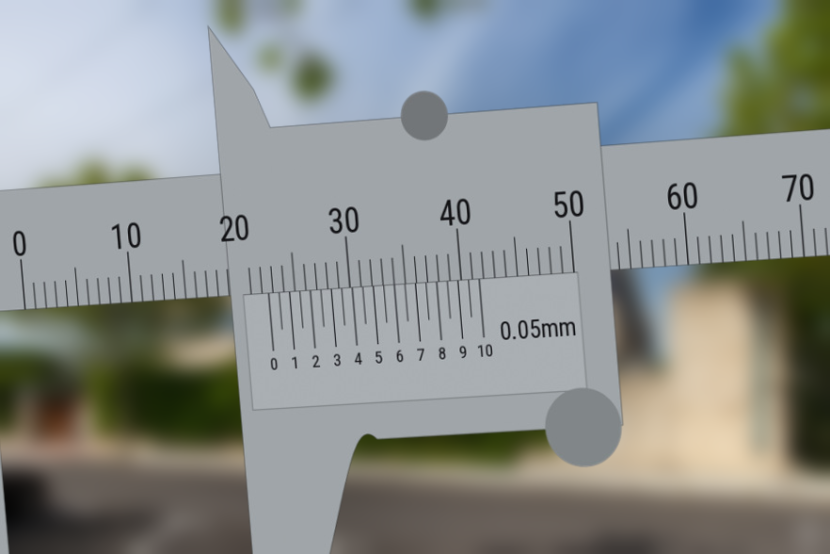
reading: mm 22.6
